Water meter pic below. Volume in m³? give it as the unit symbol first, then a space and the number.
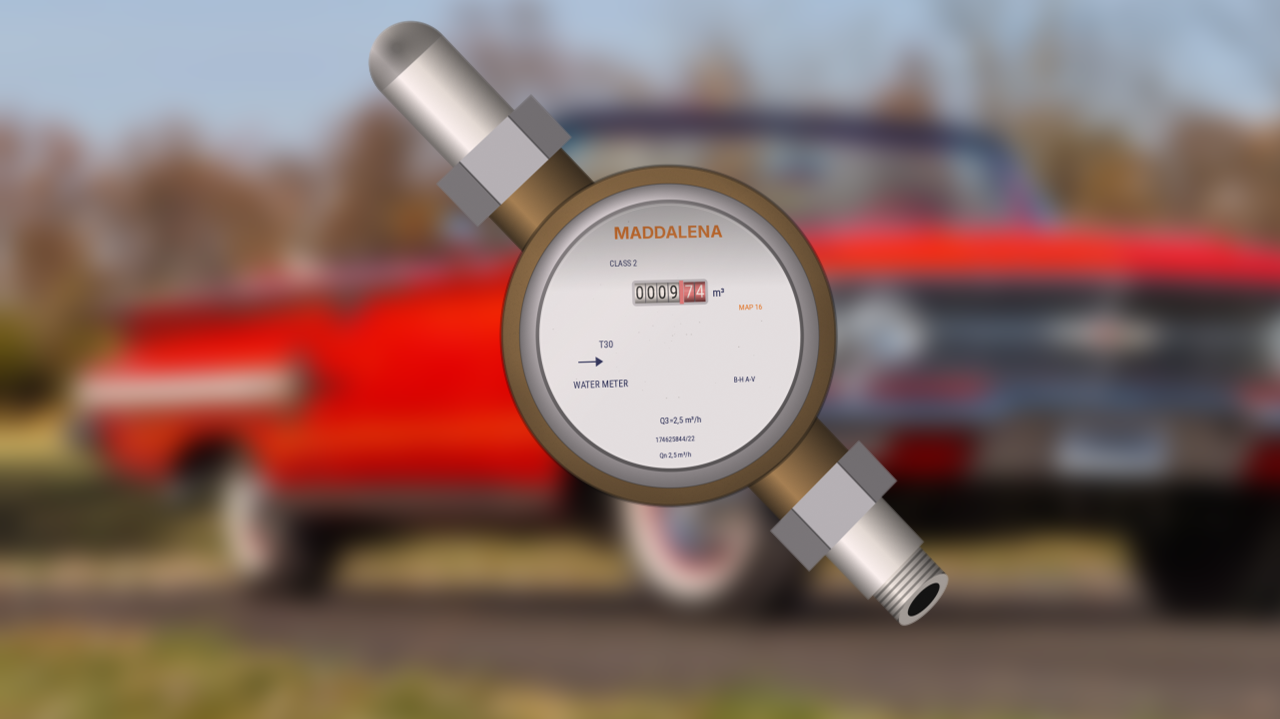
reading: m³ 9.74
